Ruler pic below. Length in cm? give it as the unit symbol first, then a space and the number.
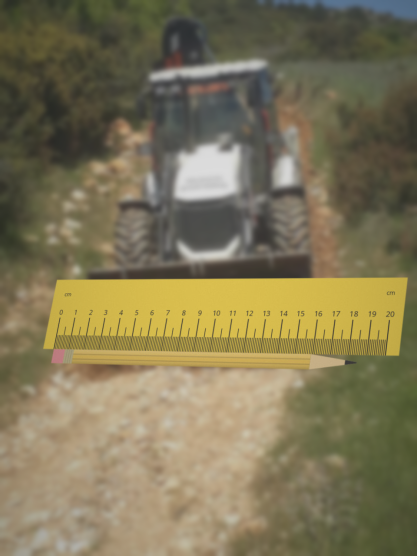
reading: cm 18.5
